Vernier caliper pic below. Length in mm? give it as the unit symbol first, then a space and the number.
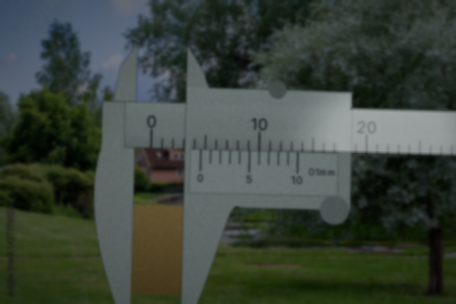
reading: mm 4.6
